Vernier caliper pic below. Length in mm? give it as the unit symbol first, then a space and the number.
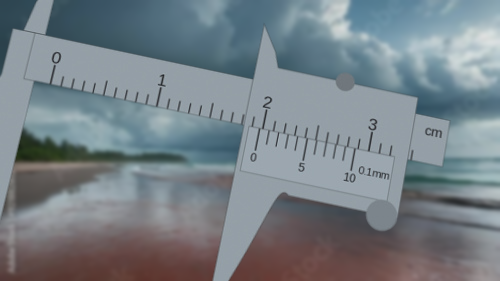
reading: mm 19.7
